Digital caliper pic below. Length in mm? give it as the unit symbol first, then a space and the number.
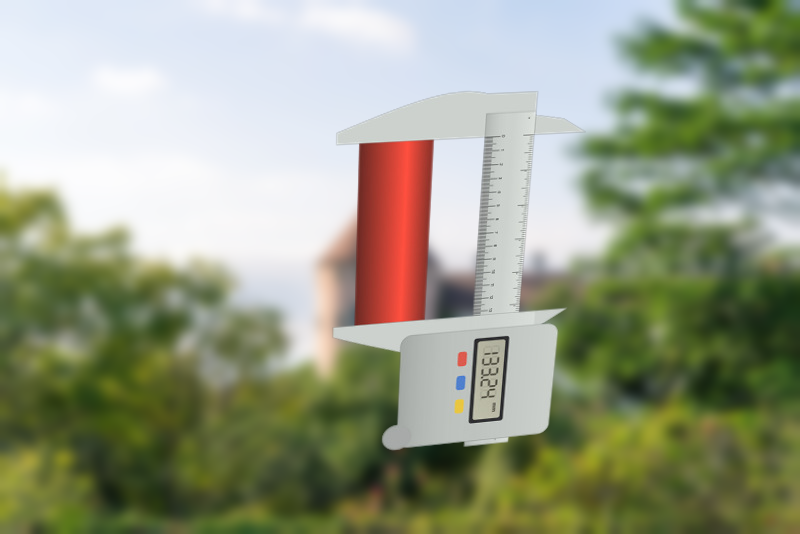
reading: mm 133.24
